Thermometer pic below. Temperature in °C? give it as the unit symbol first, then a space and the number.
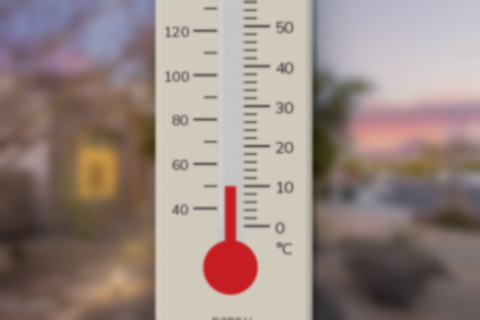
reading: °C 10
